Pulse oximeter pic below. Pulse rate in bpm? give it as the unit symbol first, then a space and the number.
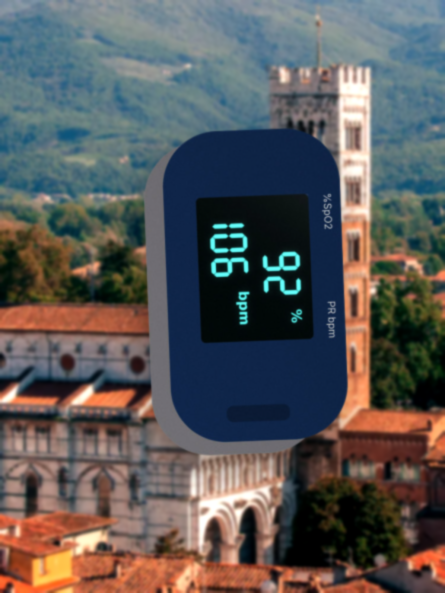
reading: bpm 106
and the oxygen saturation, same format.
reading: % 92
